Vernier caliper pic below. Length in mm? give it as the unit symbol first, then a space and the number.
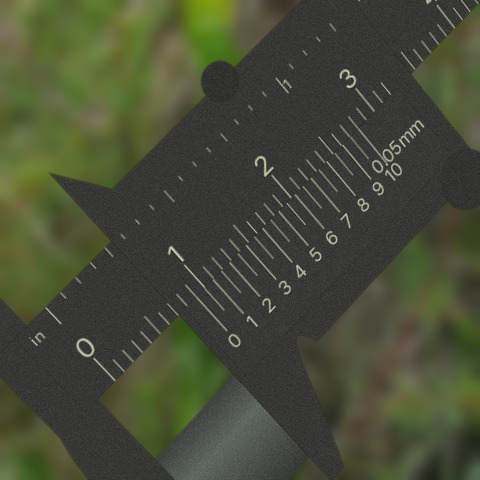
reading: mm 9.0
